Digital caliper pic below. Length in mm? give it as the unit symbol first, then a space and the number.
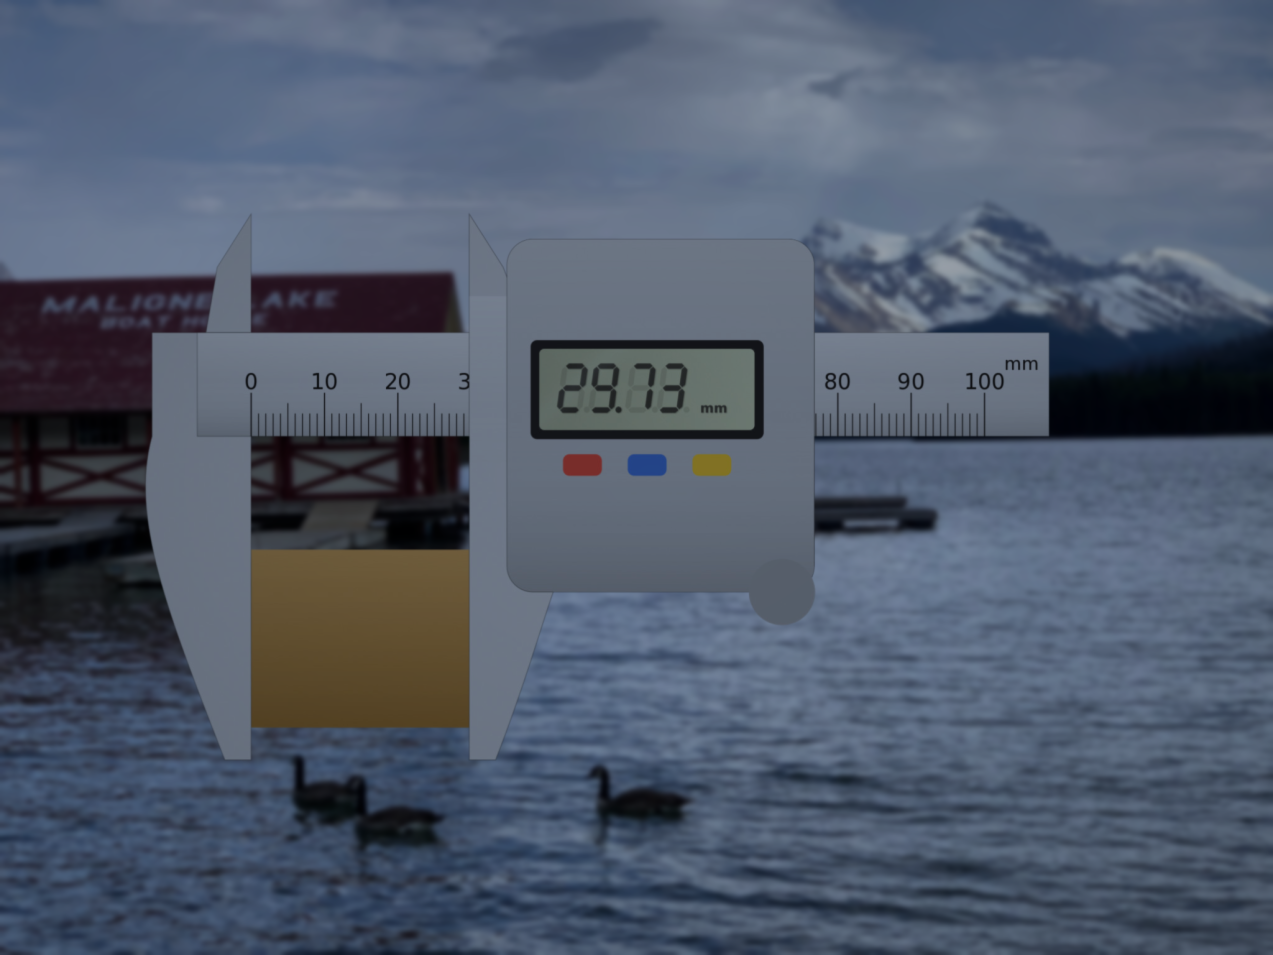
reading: mm 29.73
